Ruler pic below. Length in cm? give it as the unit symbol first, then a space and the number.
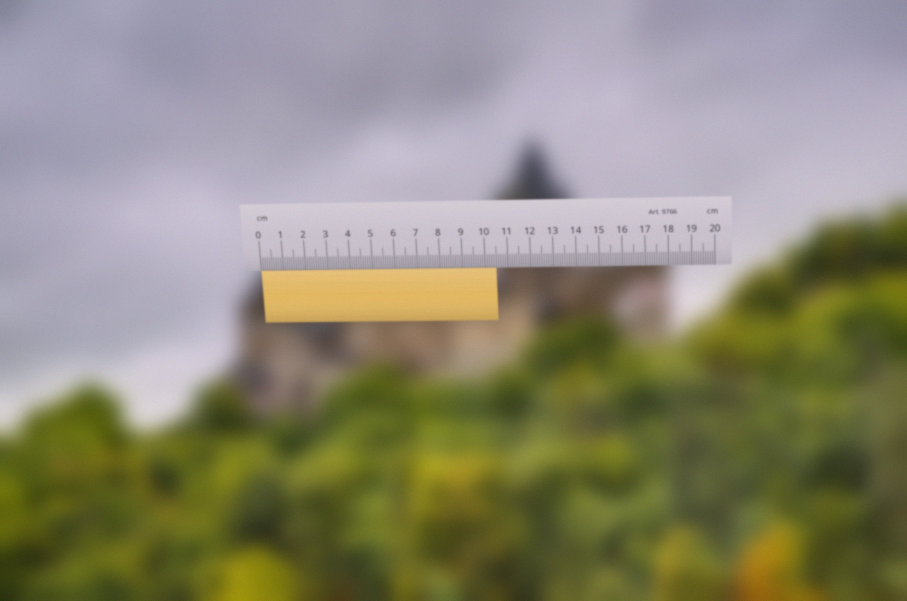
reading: cm 10.5
